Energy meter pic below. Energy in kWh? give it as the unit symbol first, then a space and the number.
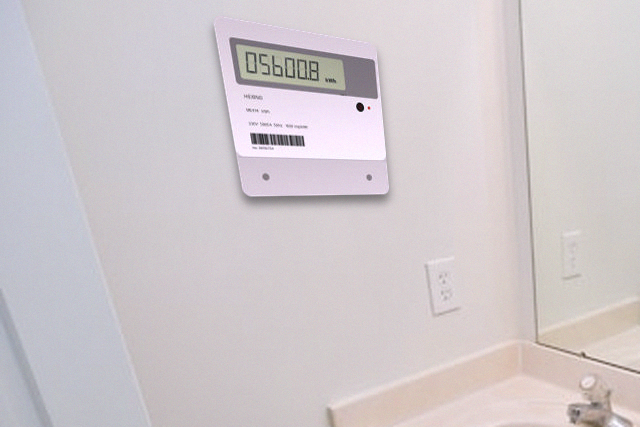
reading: kWh 5600.8
